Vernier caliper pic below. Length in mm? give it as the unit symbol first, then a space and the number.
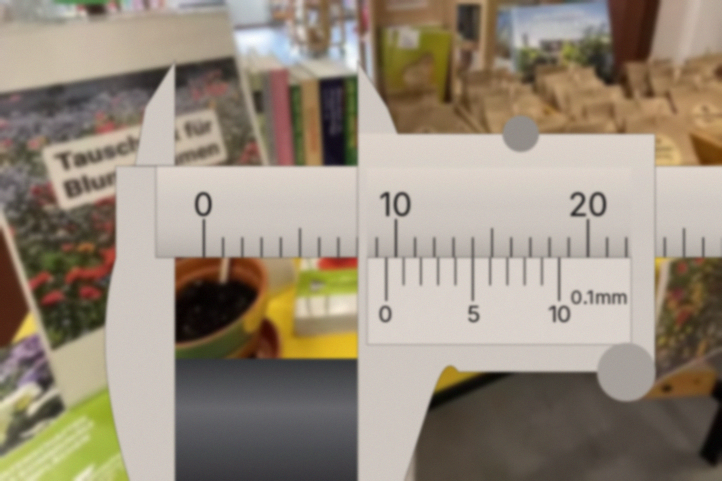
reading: mm 9.5
